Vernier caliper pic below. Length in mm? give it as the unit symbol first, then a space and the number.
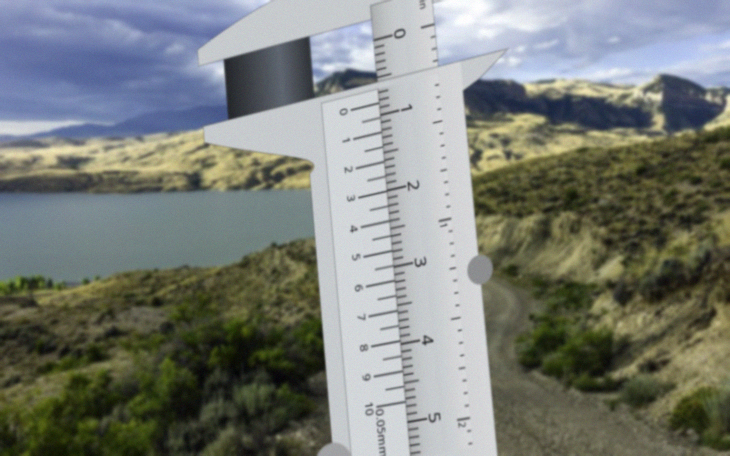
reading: mm 8.4
